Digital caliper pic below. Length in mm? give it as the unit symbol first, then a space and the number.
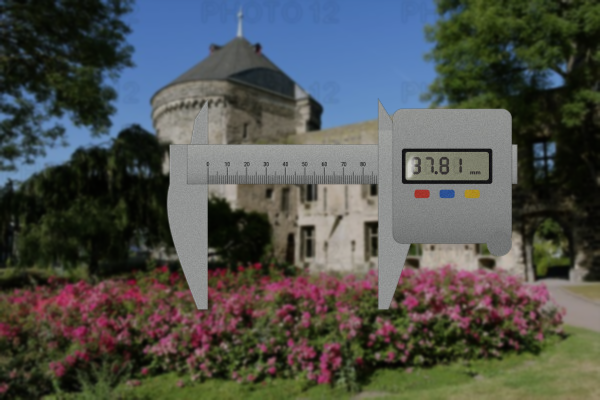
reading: mm 87.81
